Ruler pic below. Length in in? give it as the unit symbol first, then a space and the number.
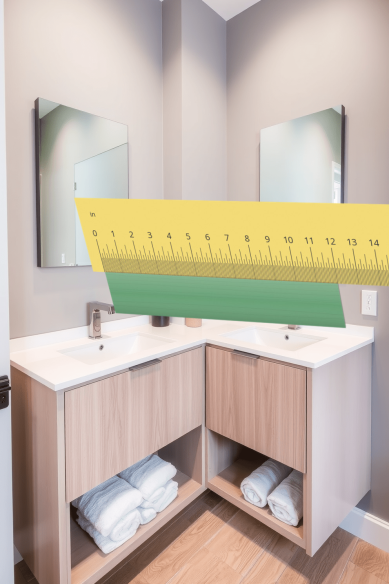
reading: in 12
